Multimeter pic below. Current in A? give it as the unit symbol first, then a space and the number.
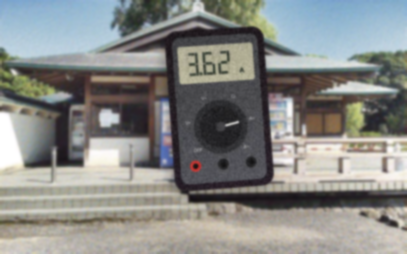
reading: A 3.62
